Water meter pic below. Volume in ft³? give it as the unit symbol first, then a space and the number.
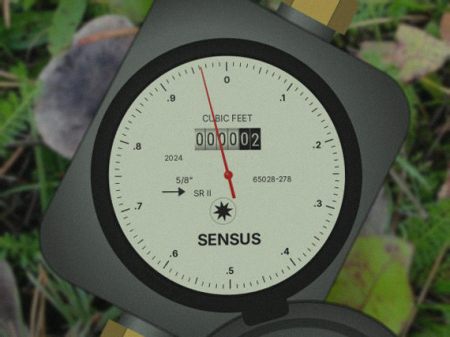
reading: ft³ 1.96
